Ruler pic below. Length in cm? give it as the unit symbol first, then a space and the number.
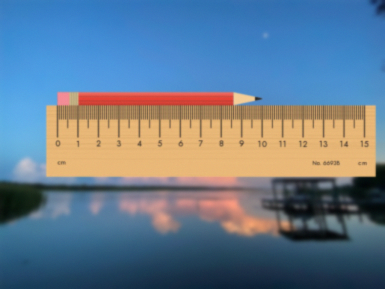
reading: cm 10
